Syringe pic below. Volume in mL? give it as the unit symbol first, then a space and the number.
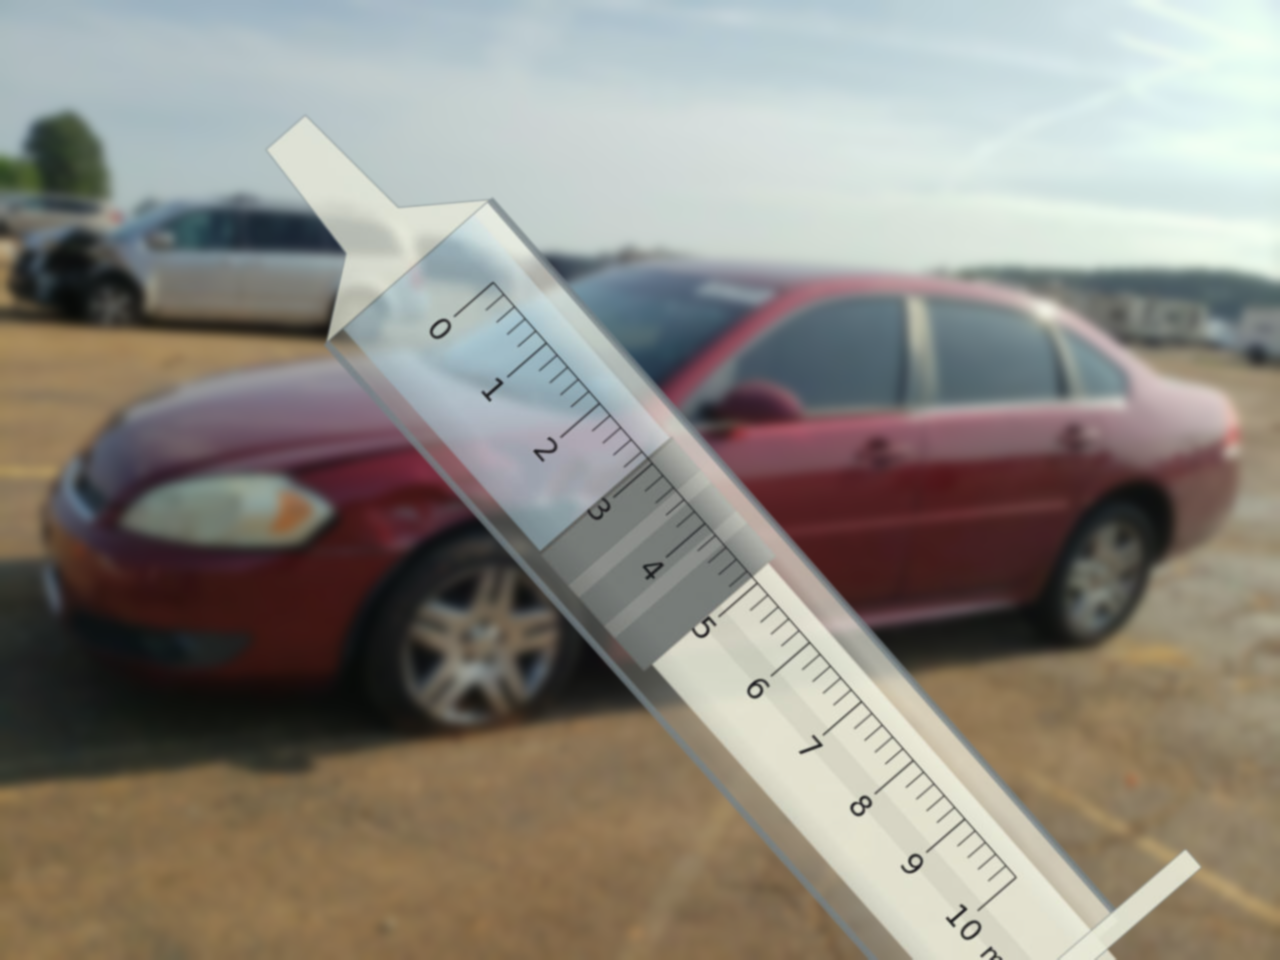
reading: mL 2.9
